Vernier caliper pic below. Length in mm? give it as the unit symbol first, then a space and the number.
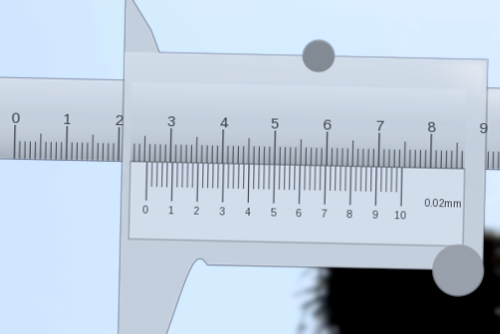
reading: mm 25.5
